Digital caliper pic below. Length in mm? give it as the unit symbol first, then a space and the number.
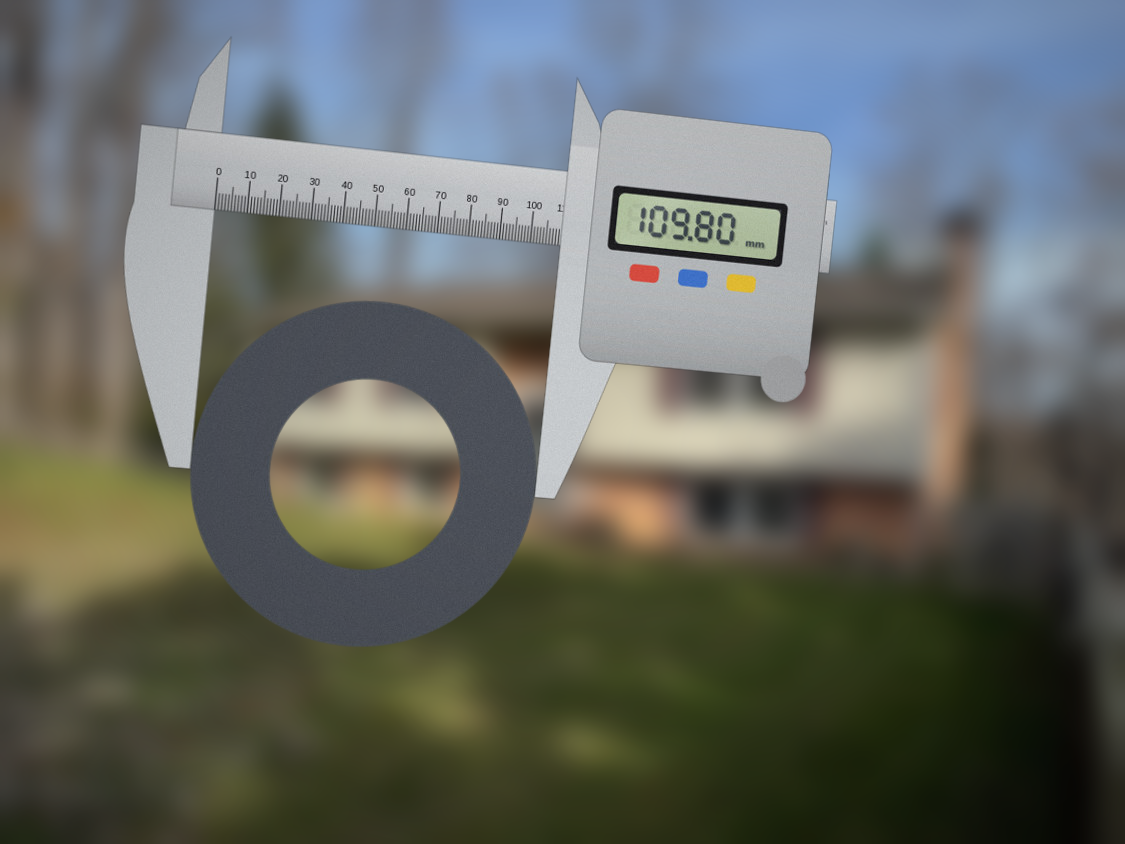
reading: mm 109.80
